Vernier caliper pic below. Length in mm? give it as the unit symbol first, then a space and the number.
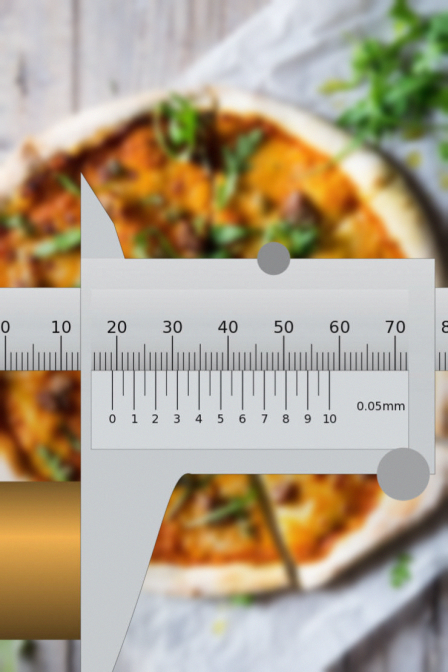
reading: mm 19.2
